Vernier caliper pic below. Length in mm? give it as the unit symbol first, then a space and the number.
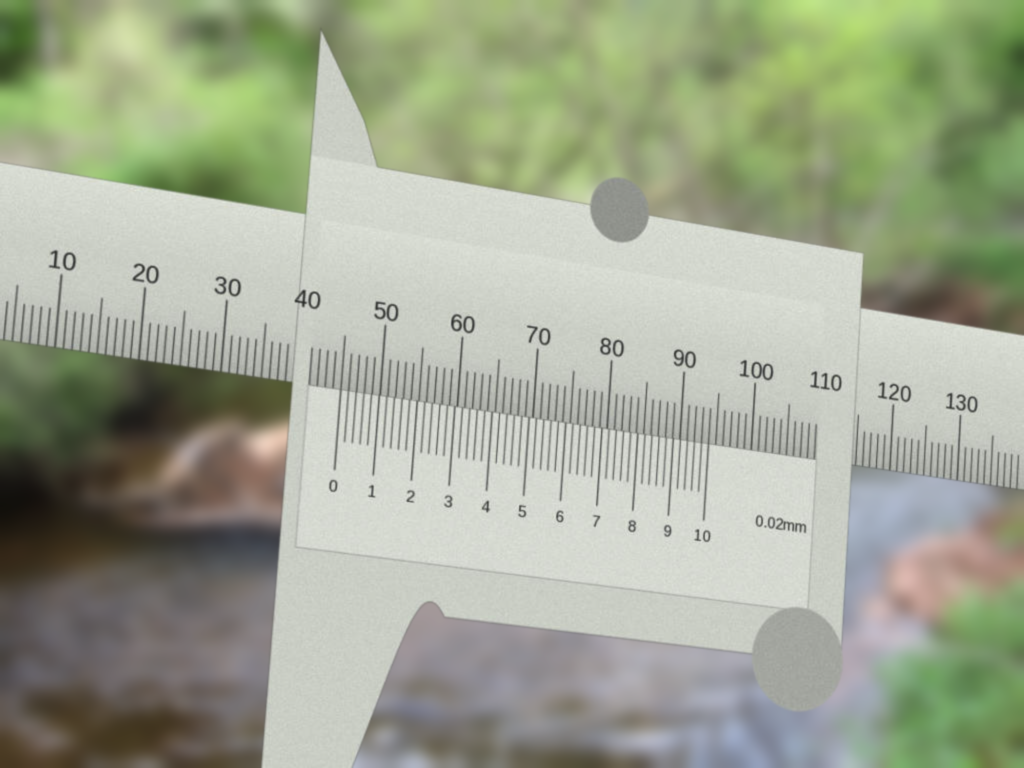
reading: mm 45.0
